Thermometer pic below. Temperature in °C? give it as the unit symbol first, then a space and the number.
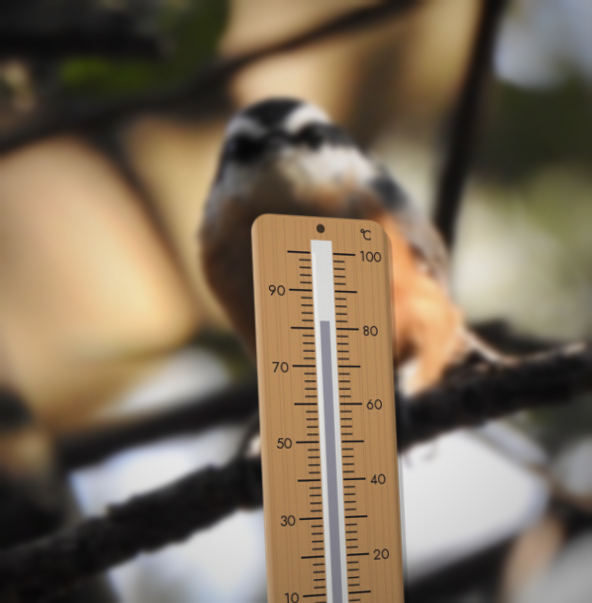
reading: °C 82
